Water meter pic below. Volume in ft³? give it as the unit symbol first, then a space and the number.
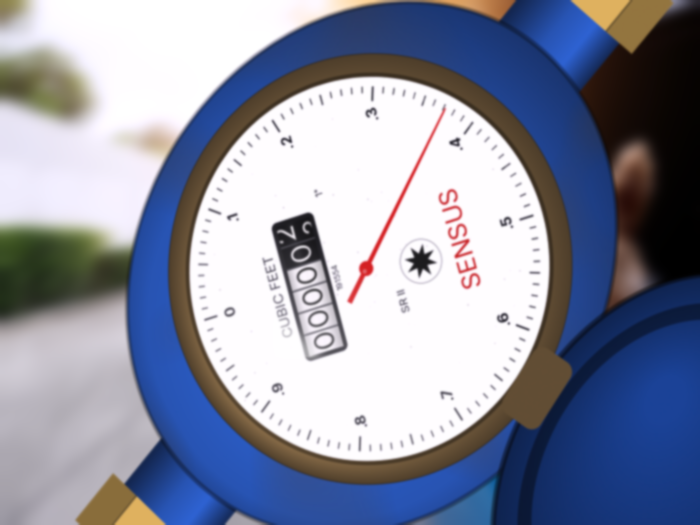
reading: ft³ 2.37
